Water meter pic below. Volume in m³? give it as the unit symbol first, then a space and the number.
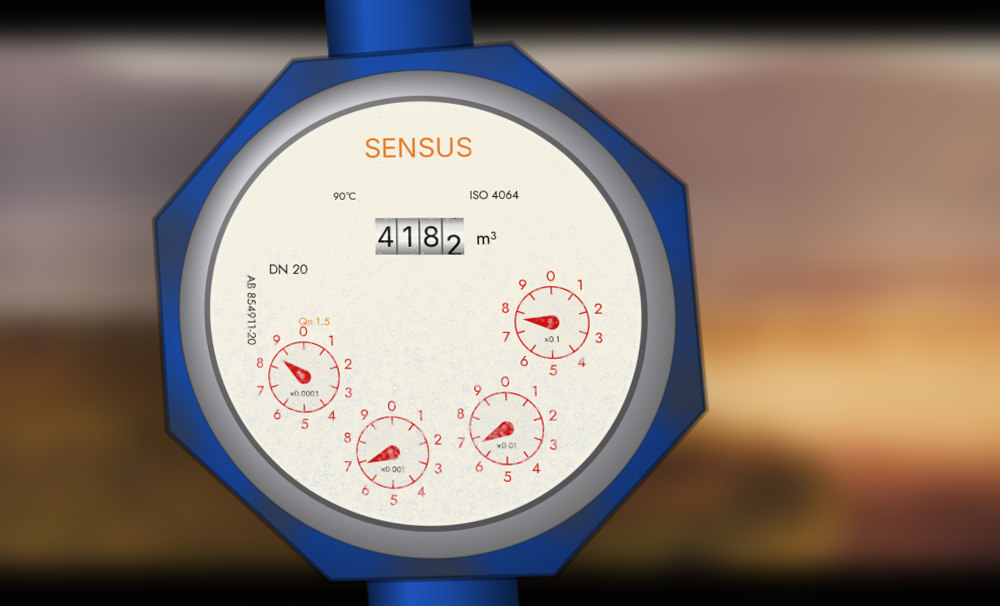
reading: m³ 4181.7668
